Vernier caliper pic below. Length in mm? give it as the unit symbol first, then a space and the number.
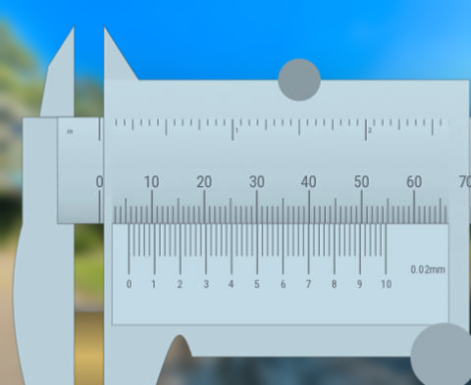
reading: mm 5.6
